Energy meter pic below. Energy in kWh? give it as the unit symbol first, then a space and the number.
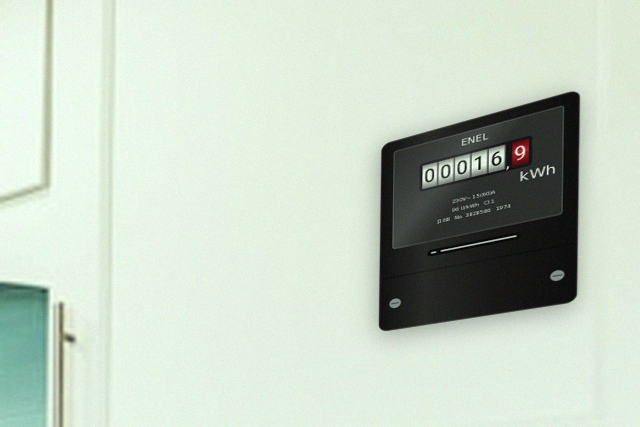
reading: kWh 16.9
